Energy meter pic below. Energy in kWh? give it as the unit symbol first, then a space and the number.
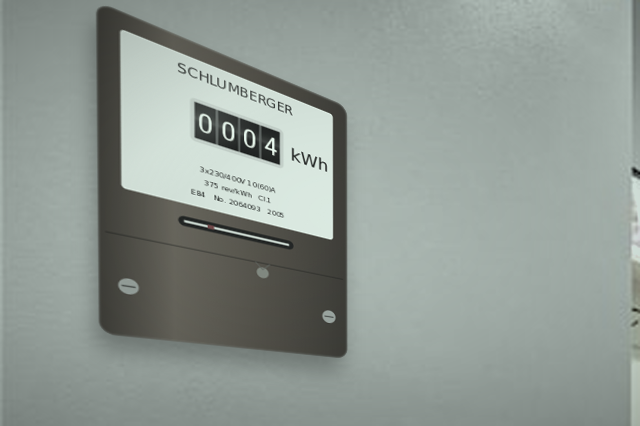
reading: kWh 4
